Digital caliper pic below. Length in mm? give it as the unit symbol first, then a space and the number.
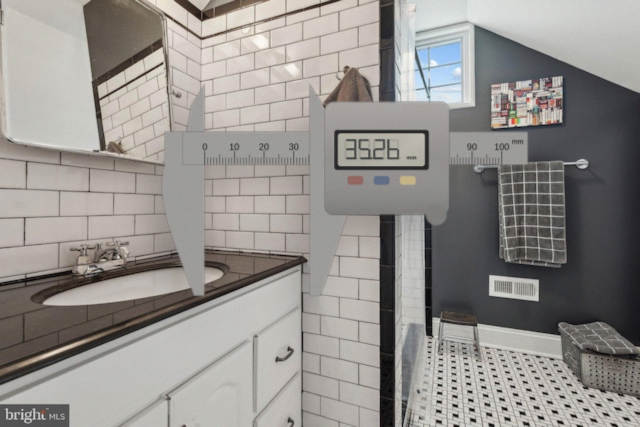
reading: mm 35.26
